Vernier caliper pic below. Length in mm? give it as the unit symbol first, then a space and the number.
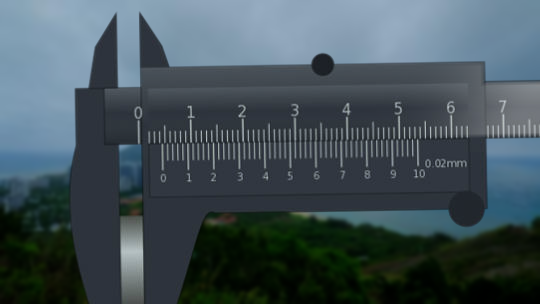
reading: mm 4.5
